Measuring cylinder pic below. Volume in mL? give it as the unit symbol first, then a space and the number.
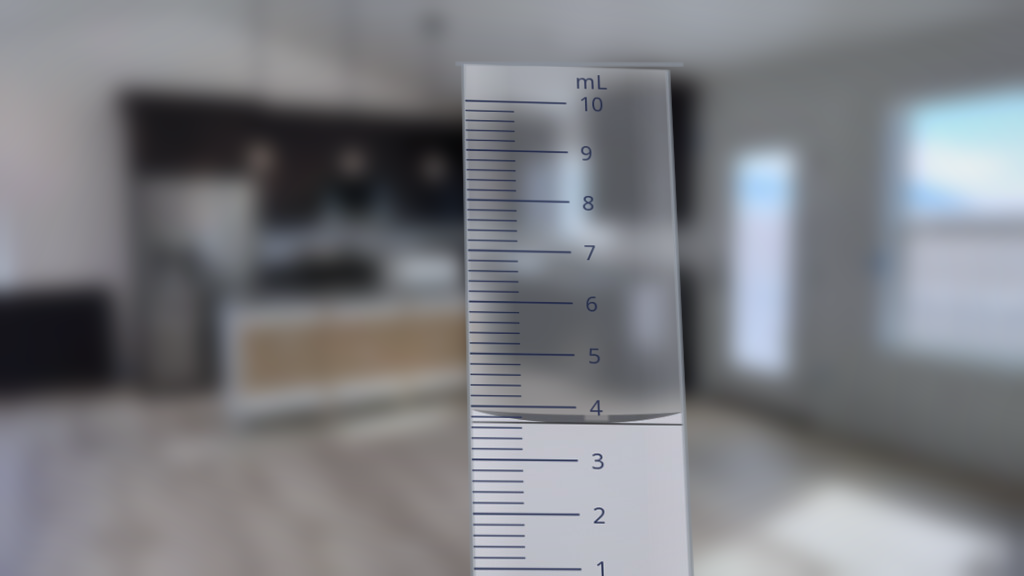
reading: mL 3.7
